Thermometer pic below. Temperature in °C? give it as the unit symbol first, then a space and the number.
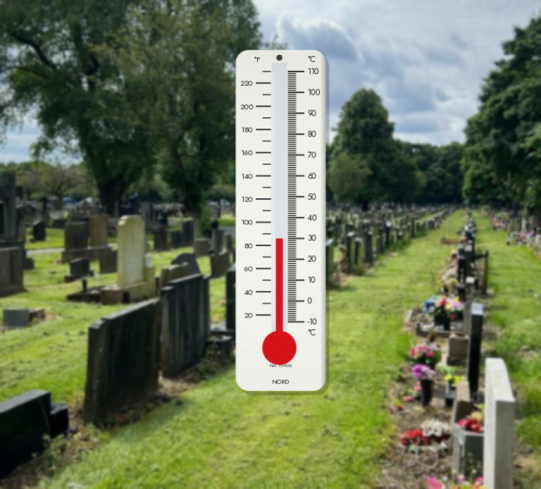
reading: °C 30
